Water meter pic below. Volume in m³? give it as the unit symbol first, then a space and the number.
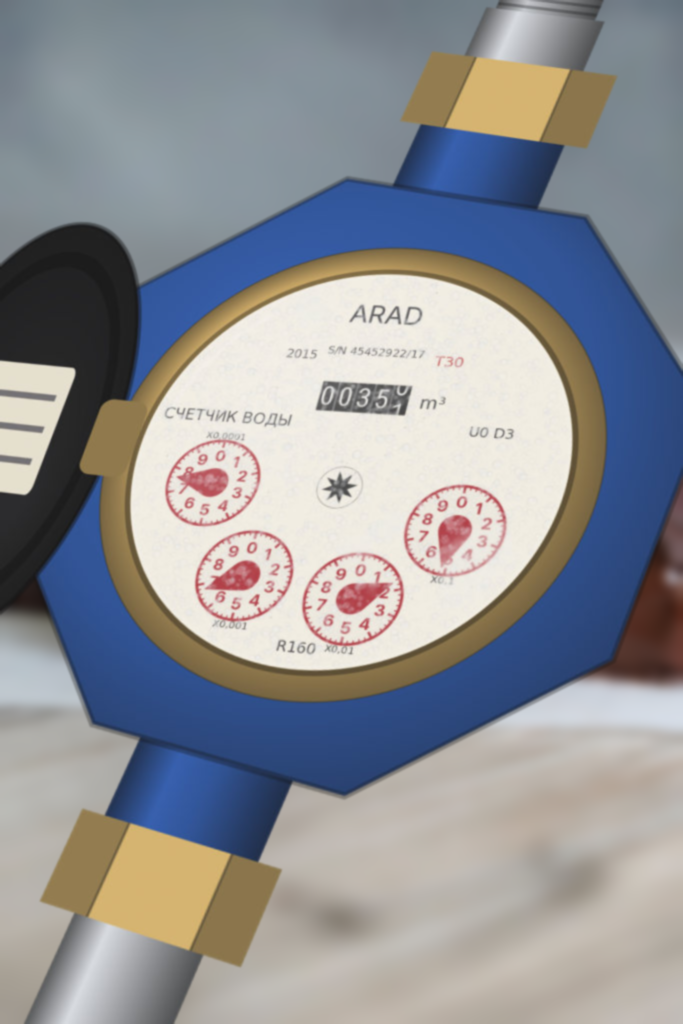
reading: m³ 350.5167
